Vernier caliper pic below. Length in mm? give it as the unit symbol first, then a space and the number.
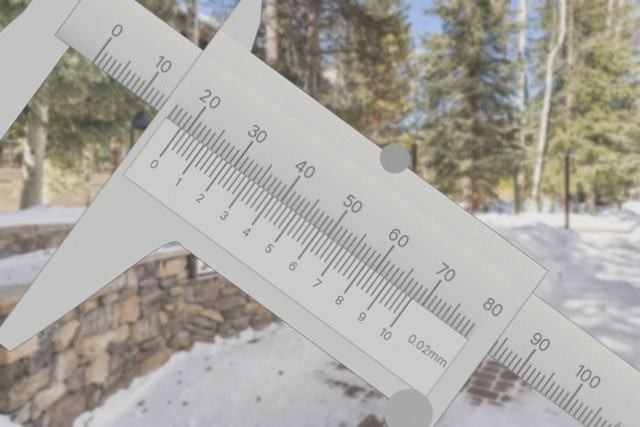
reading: mm 18.8
